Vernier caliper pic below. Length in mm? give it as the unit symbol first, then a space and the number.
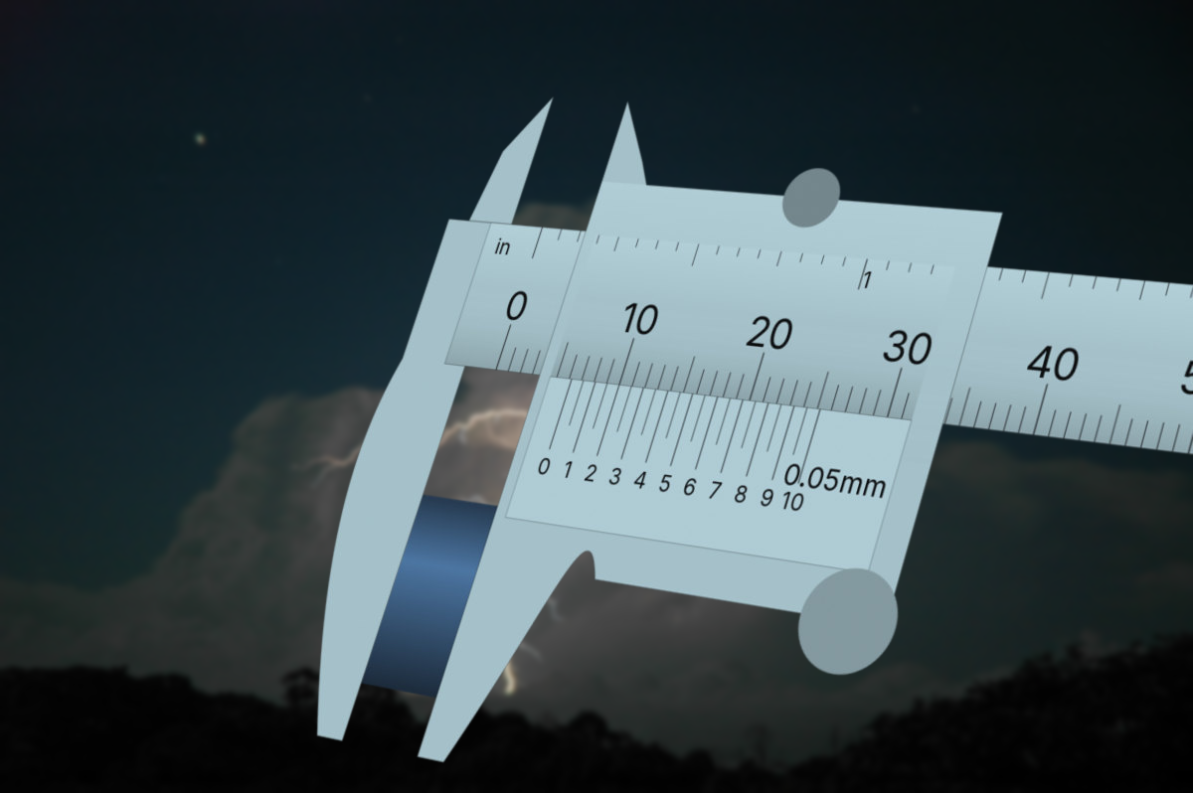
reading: mm 6.2
